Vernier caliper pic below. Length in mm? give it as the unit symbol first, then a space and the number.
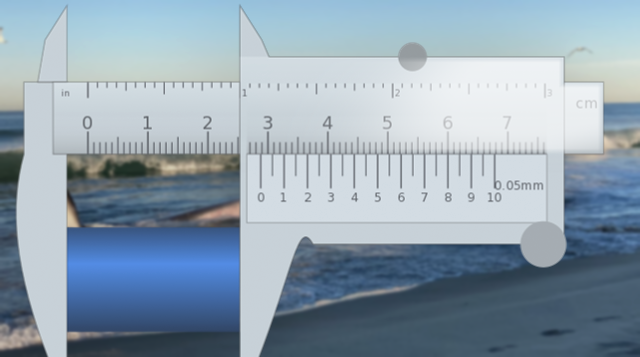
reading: mm 28.8
